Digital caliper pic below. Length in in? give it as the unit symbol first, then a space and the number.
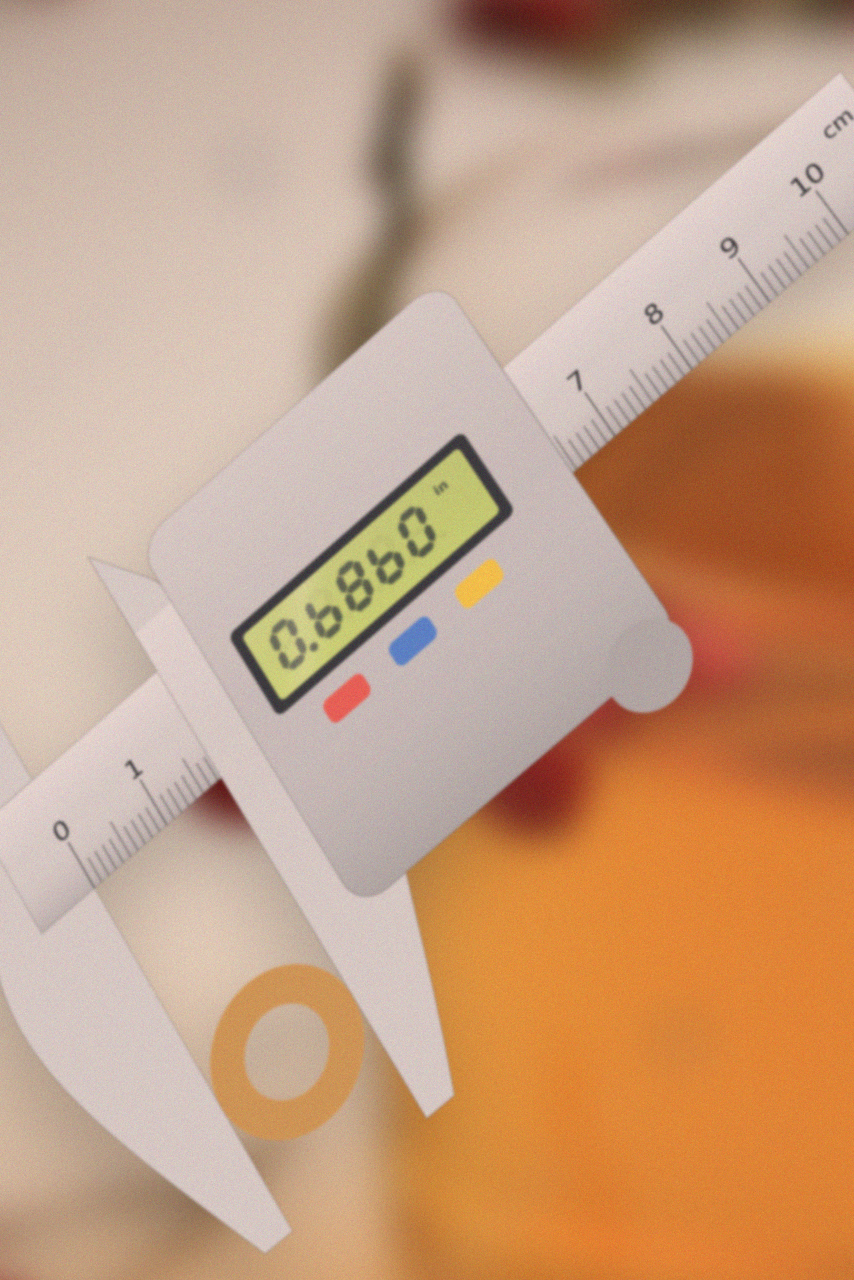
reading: in 0.6860
